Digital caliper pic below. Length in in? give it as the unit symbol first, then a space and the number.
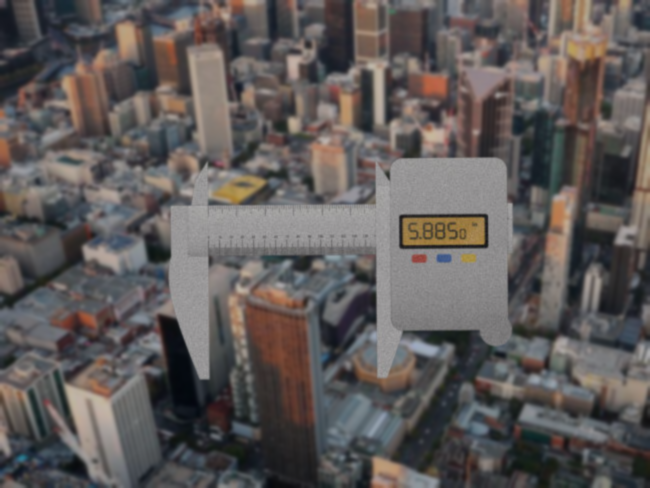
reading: in 5.8850
